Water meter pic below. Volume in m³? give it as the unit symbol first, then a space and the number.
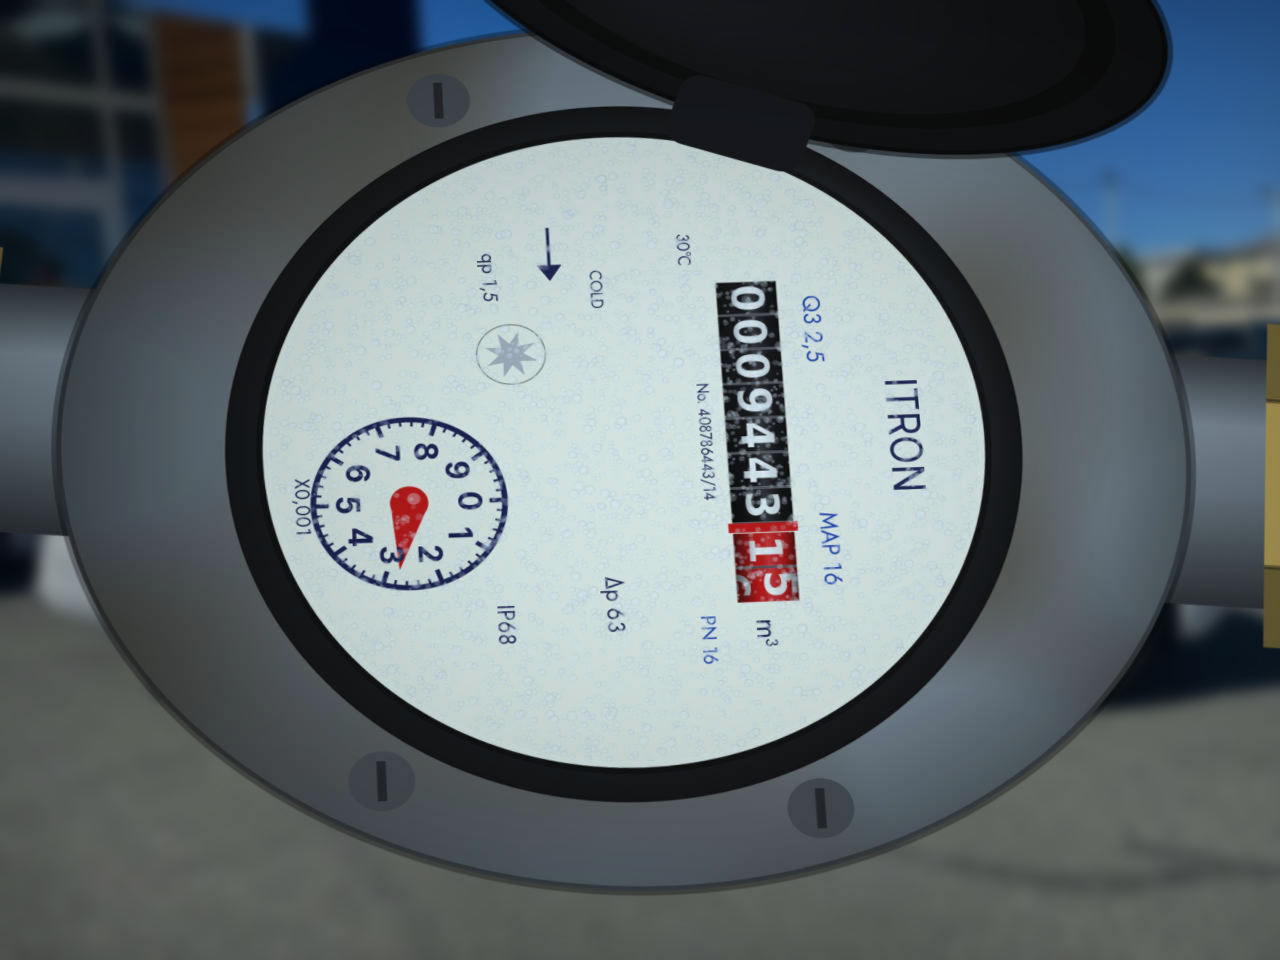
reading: m³ 9443.152
